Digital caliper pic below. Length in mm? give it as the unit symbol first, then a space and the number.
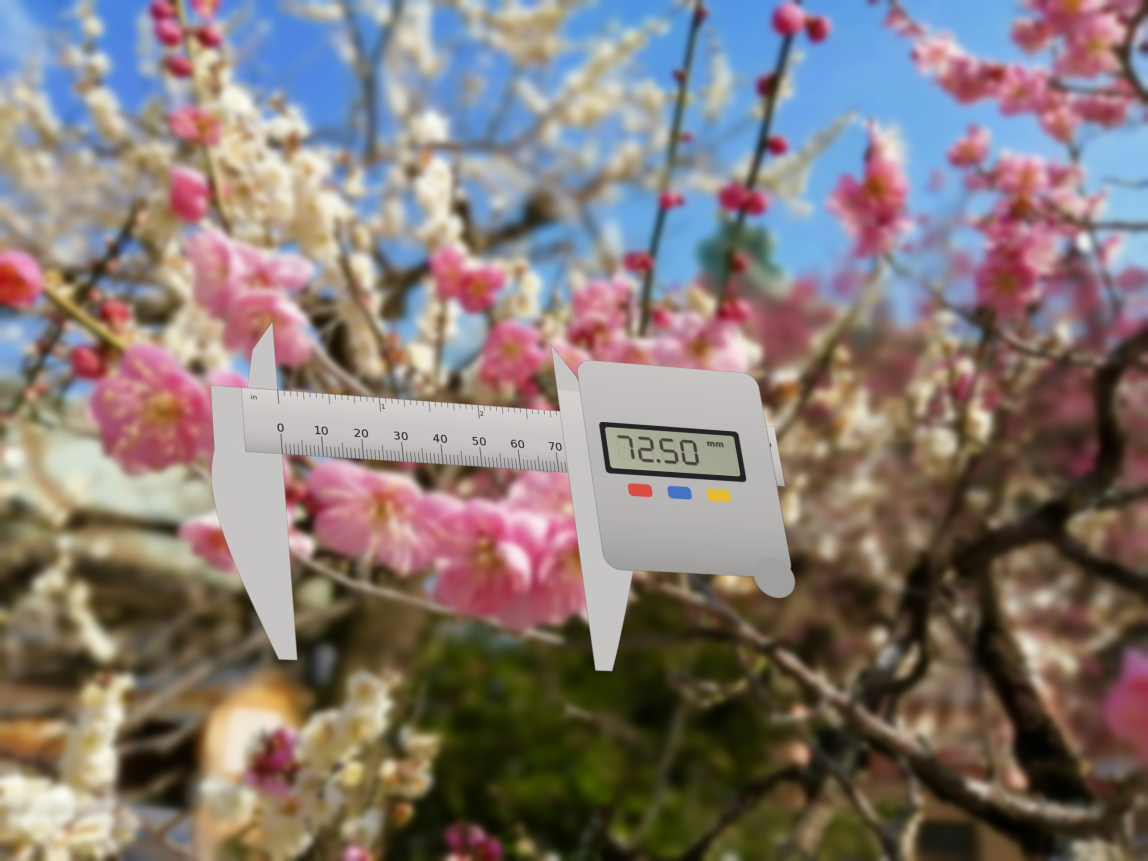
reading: mm 72.50
